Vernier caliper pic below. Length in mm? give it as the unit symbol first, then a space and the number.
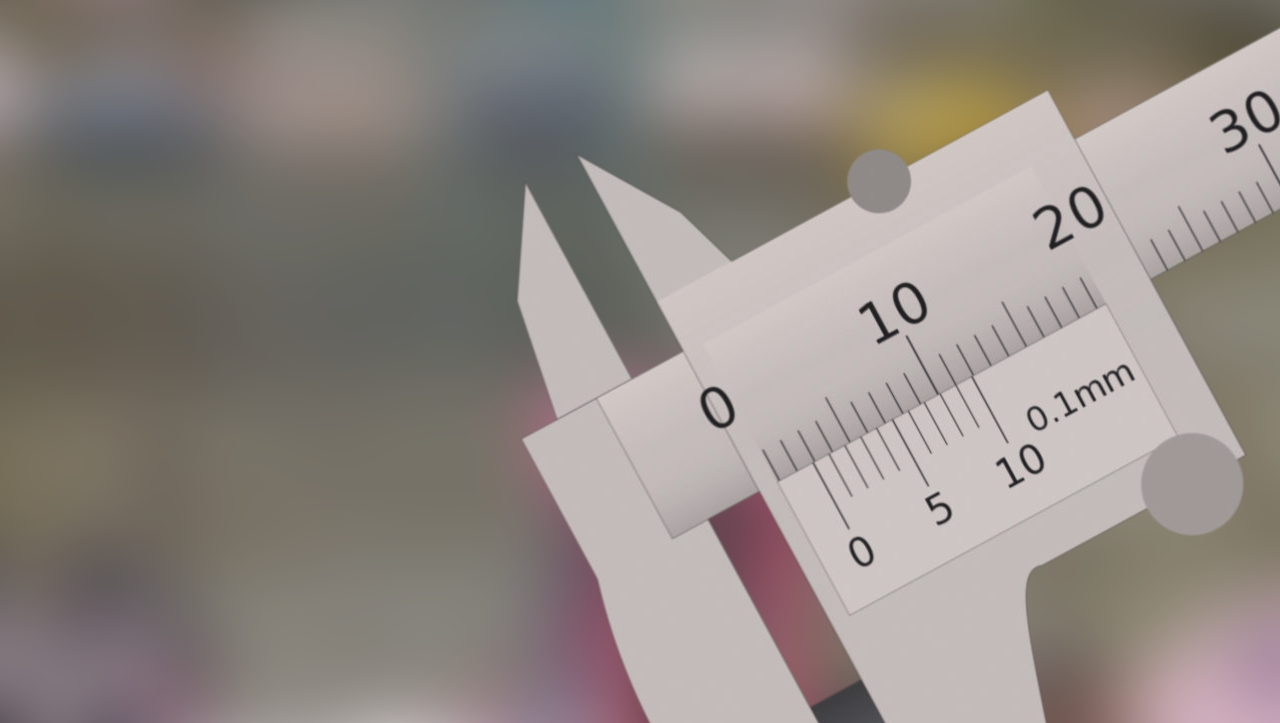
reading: mm 2.9
